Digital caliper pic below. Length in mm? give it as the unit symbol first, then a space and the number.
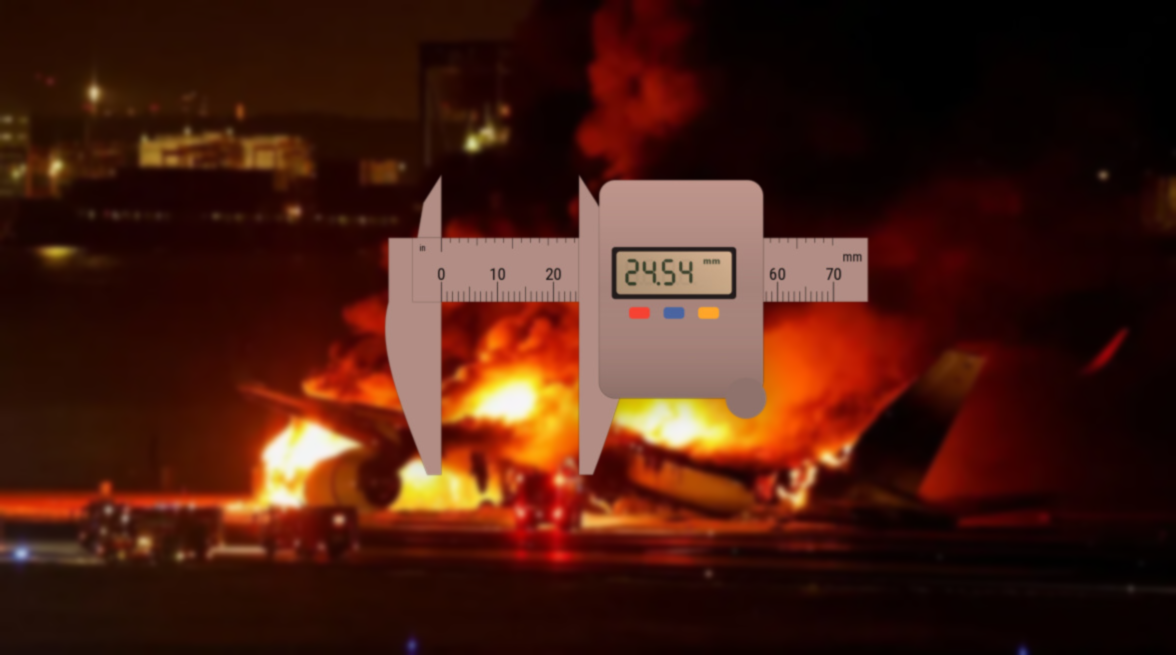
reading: mm 24.54
